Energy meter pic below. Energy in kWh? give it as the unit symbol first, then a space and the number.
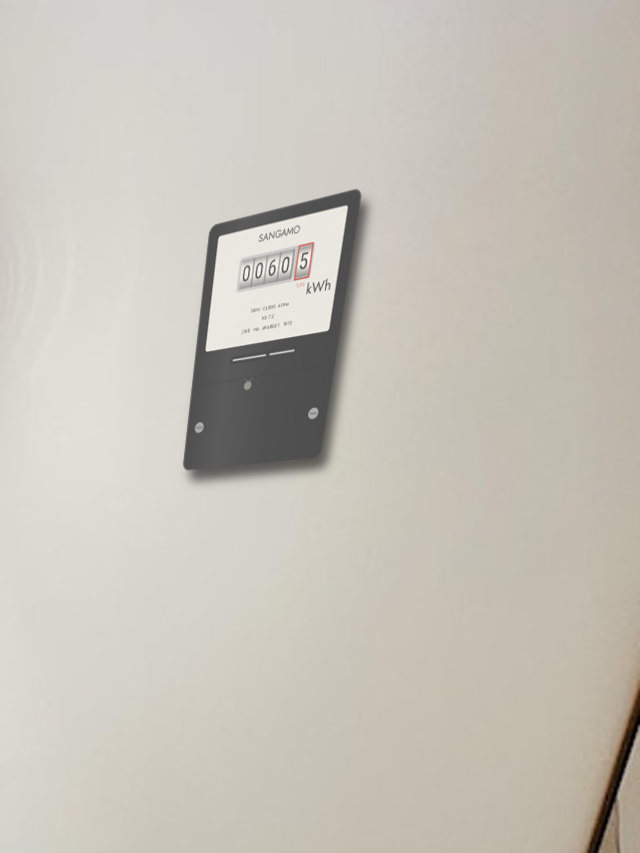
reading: kWh 60.5
